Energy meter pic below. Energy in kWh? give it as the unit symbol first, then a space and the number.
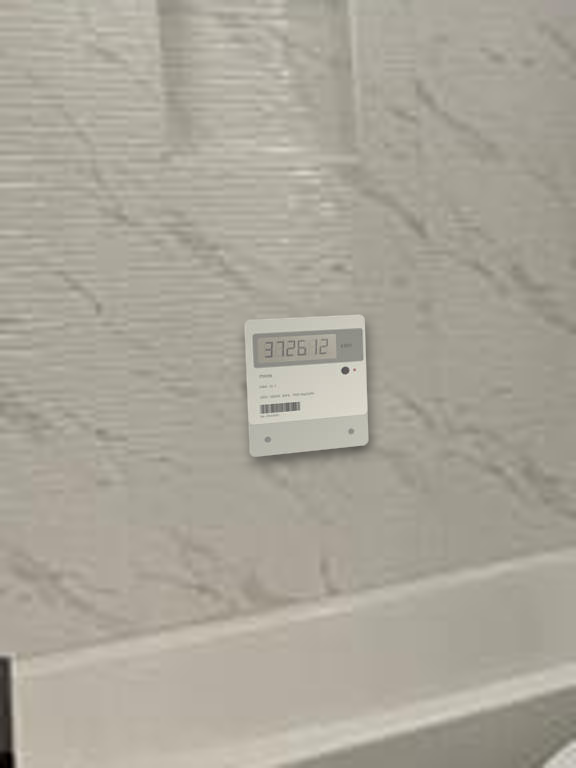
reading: kWh 372612
